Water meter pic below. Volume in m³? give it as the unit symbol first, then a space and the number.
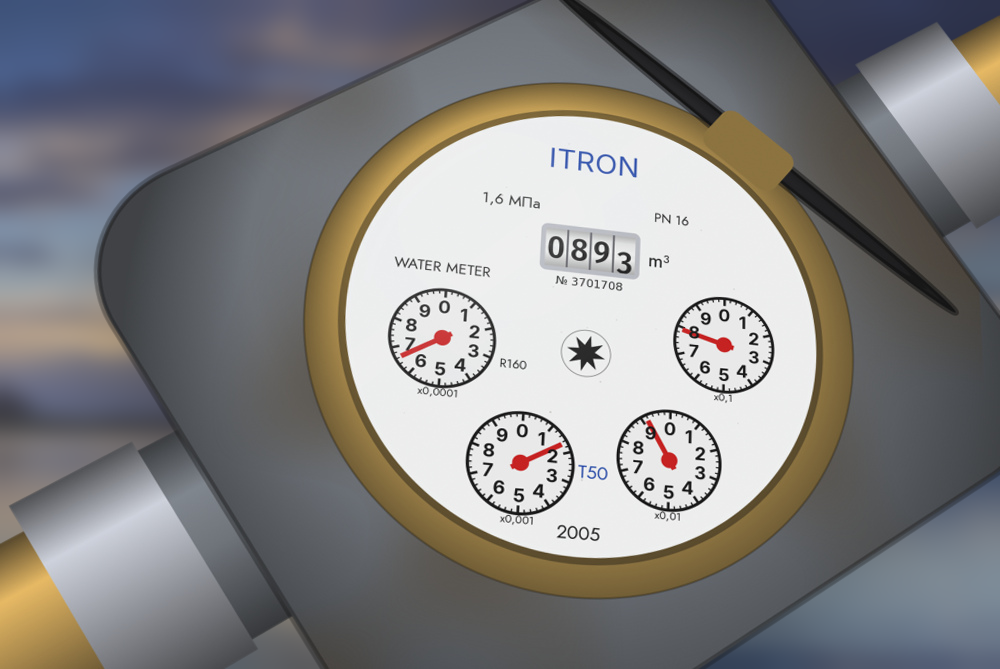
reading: m³ 892.7916
